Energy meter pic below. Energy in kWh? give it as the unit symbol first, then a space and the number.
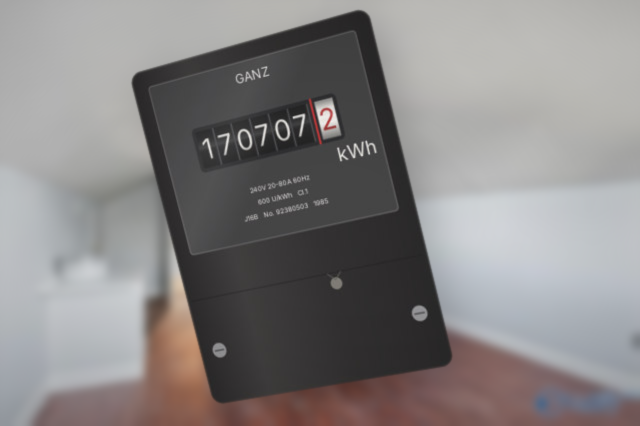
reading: kWh 170707.2
